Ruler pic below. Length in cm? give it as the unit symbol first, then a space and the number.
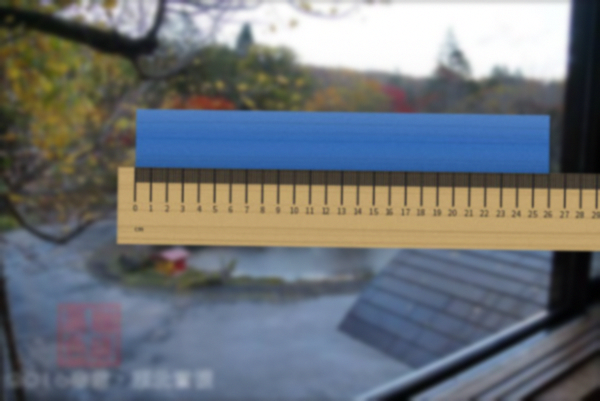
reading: cm 26
